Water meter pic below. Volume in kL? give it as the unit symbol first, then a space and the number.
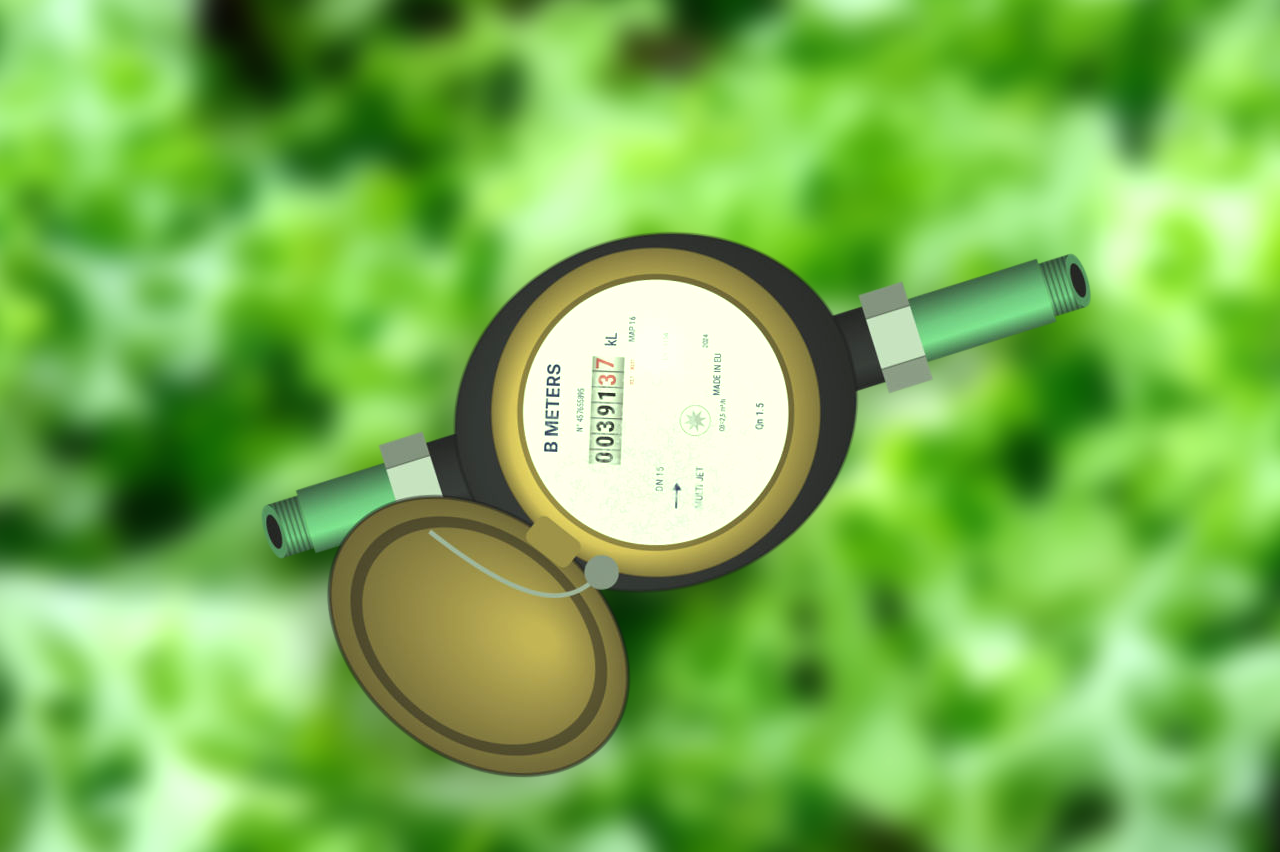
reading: kL 391.37
